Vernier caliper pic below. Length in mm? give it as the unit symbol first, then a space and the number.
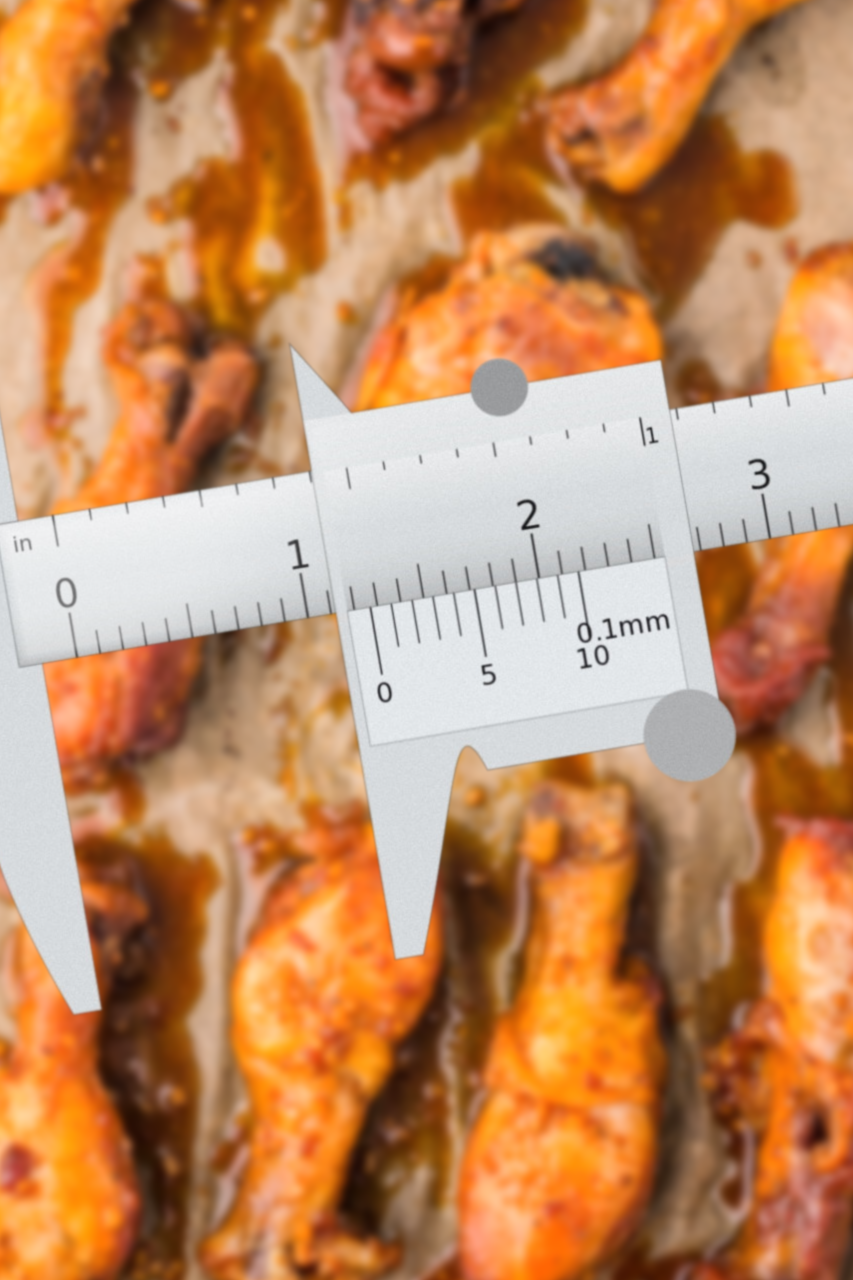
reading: mm 12.7
